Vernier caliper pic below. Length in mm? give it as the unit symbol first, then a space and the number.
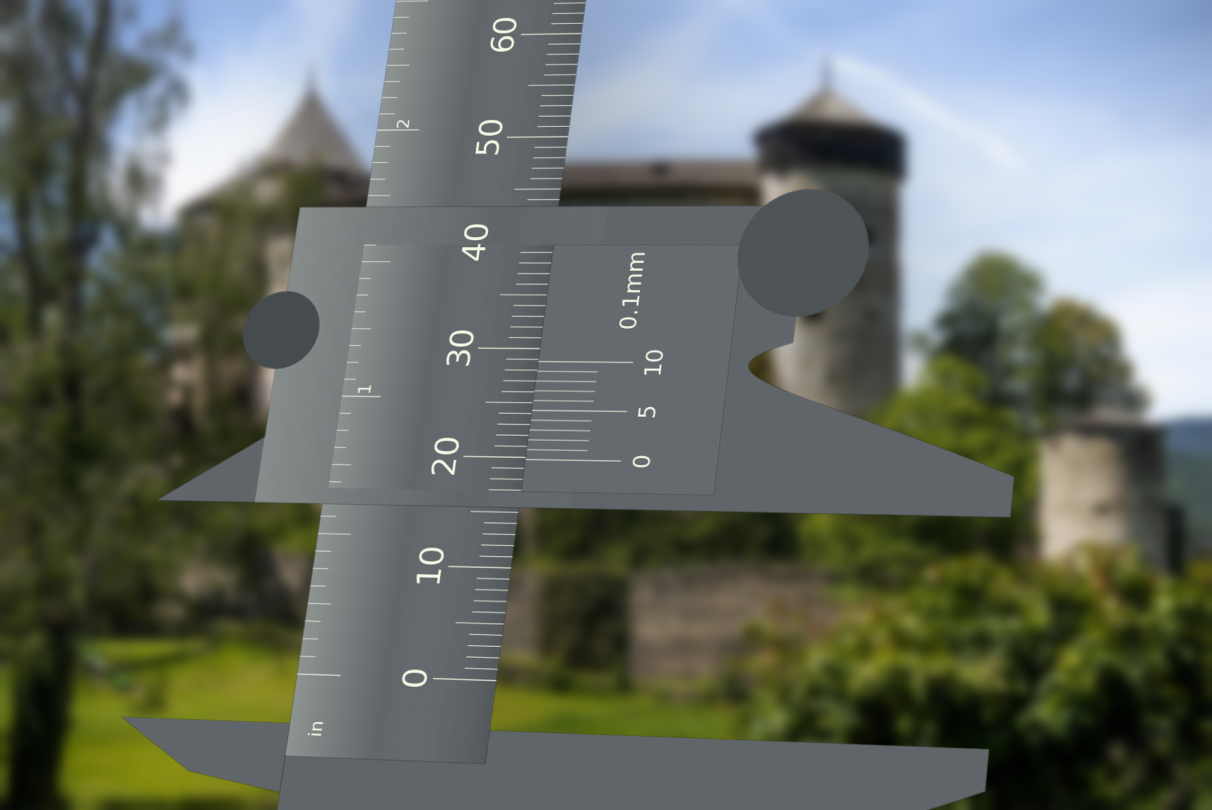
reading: mm 19.8
